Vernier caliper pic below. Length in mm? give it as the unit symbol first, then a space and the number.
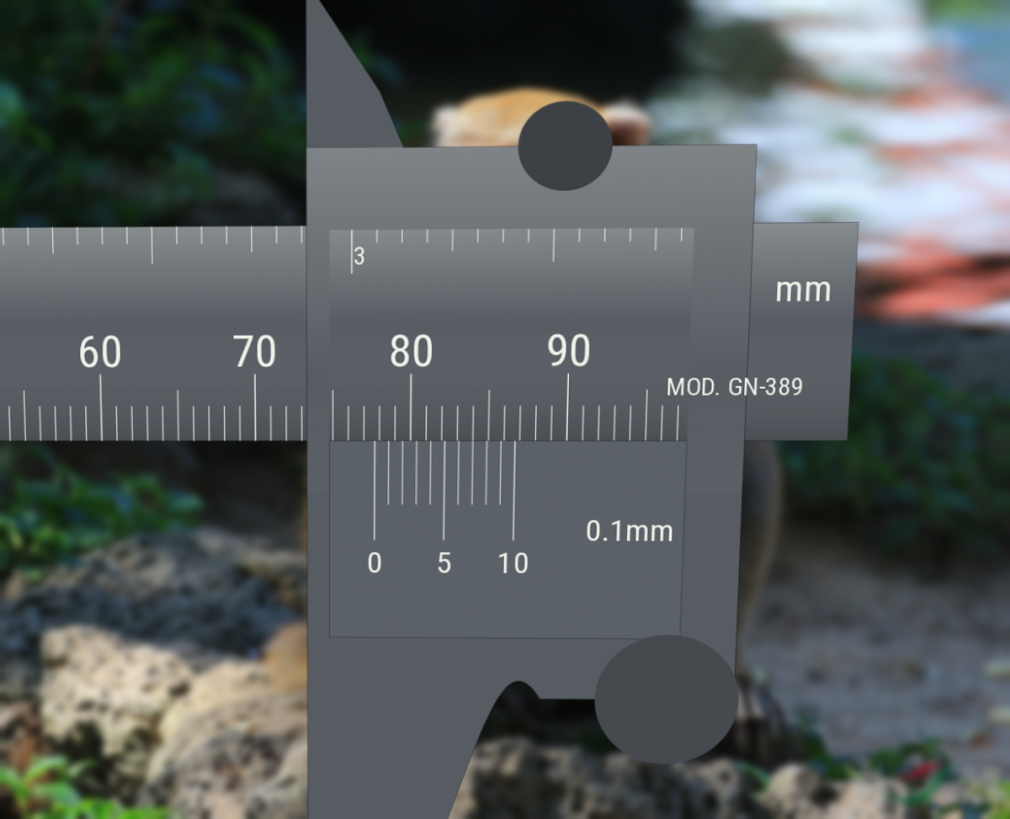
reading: mm 77.7
